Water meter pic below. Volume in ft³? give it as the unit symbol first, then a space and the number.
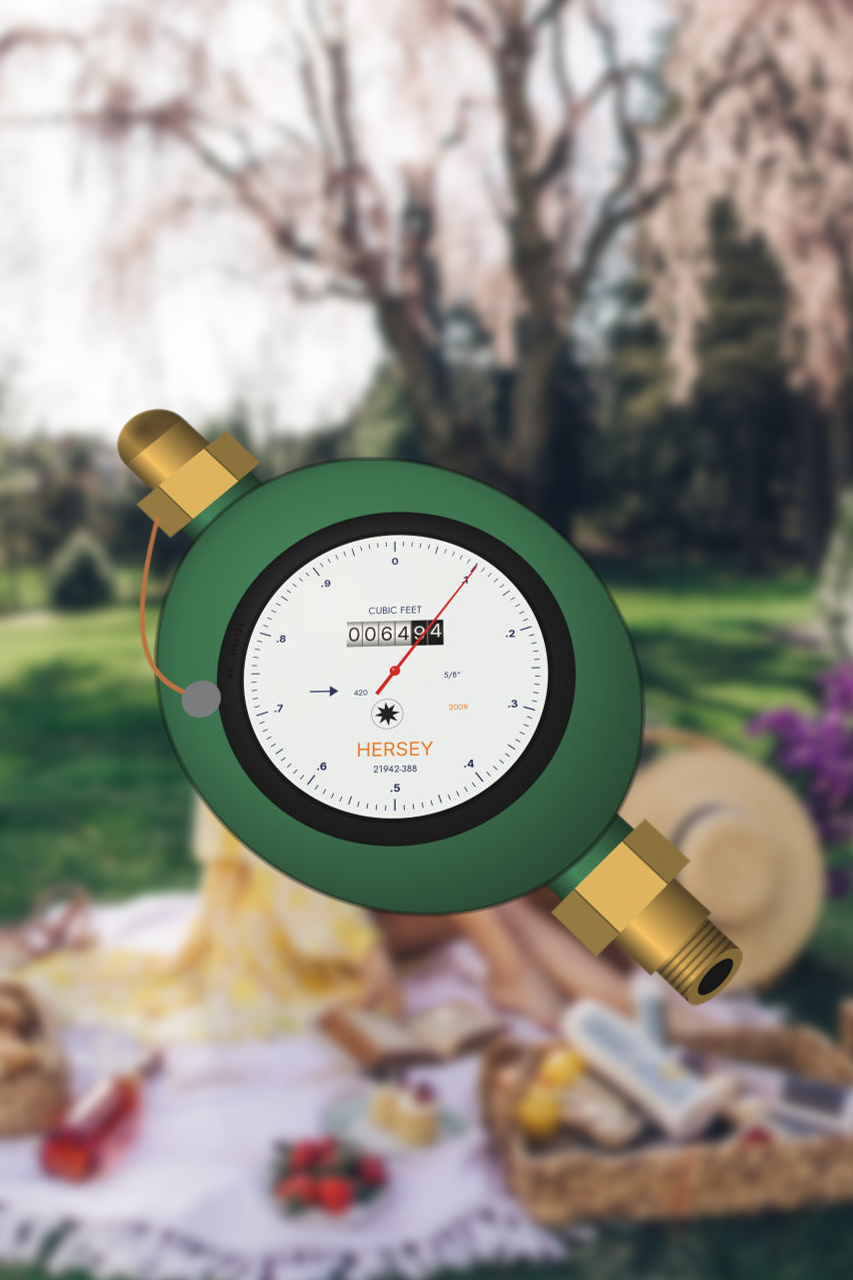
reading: ft³ 6494.10
